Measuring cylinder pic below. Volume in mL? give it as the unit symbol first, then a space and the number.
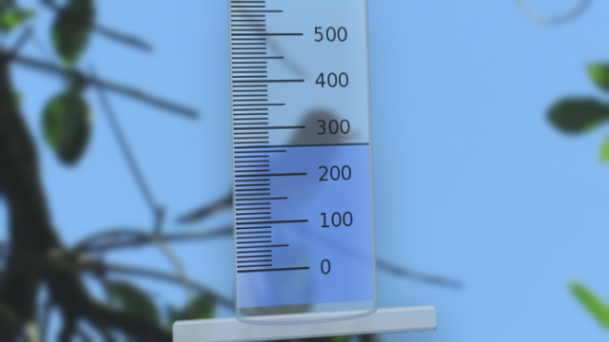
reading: mL 260
